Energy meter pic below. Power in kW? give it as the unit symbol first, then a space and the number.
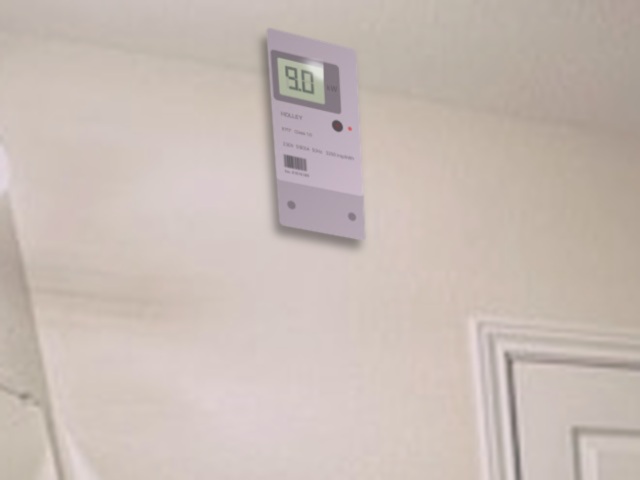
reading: kW 9.0
